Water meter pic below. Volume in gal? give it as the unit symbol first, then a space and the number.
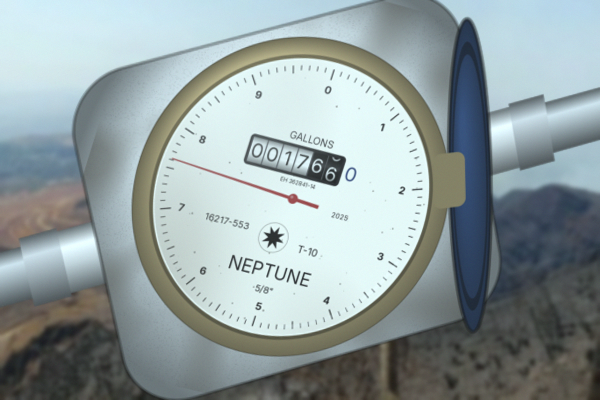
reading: gal 17657.6
